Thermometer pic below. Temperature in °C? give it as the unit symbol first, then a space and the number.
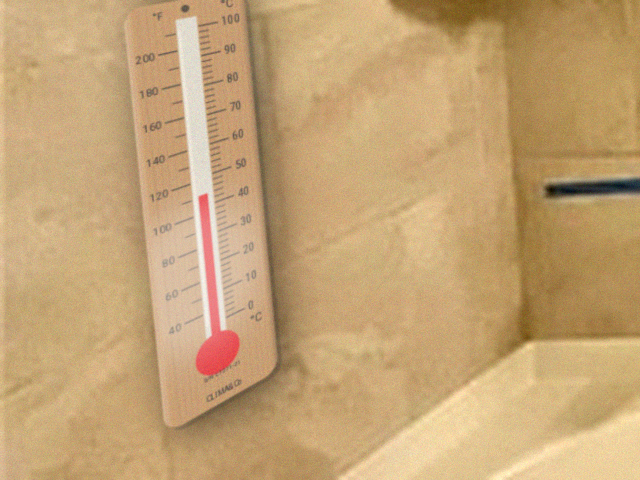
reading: °C 44
